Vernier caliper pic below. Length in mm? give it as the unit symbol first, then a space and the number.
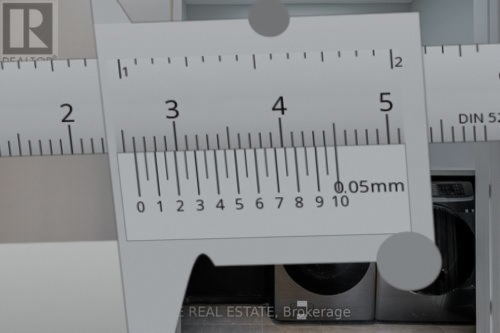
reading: mm 26.0
